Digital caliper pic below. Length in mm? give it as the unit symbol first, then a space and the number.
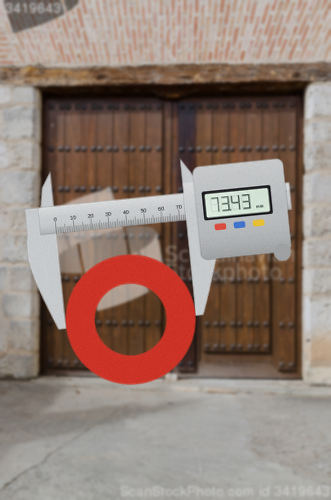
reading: mm 73.43
